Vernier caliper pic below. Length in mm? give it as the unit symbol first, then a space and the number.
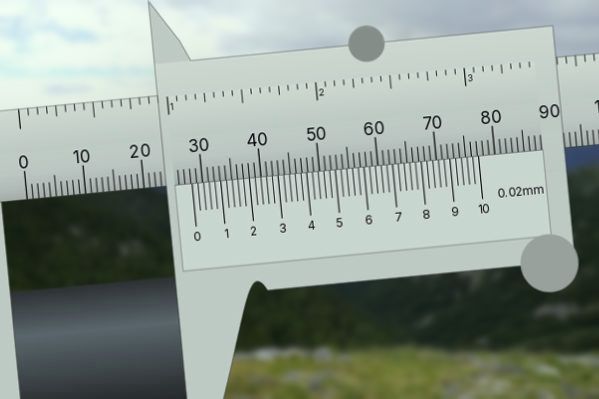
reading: mm 28.2
